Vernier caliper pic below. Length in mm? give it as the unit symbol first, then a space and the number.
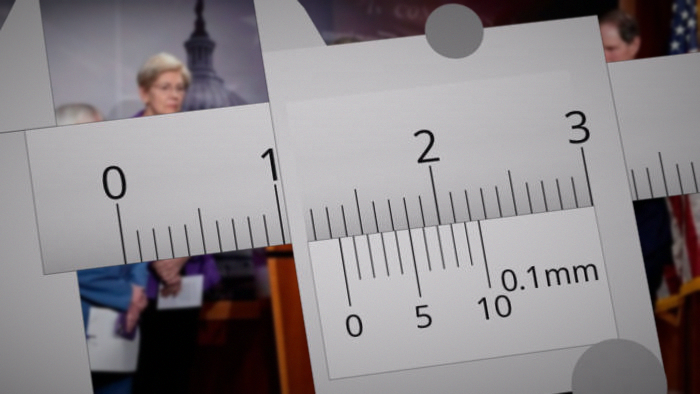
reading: mm 13.5
